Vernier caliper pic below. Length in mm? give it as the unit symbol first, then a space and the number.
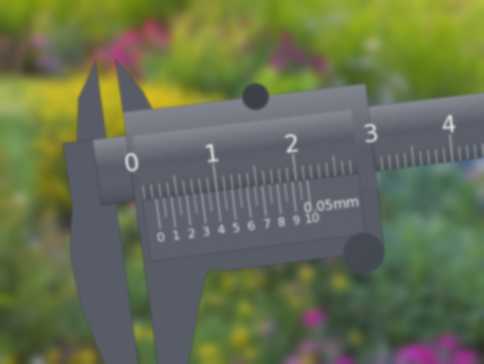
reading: mm 2.4
